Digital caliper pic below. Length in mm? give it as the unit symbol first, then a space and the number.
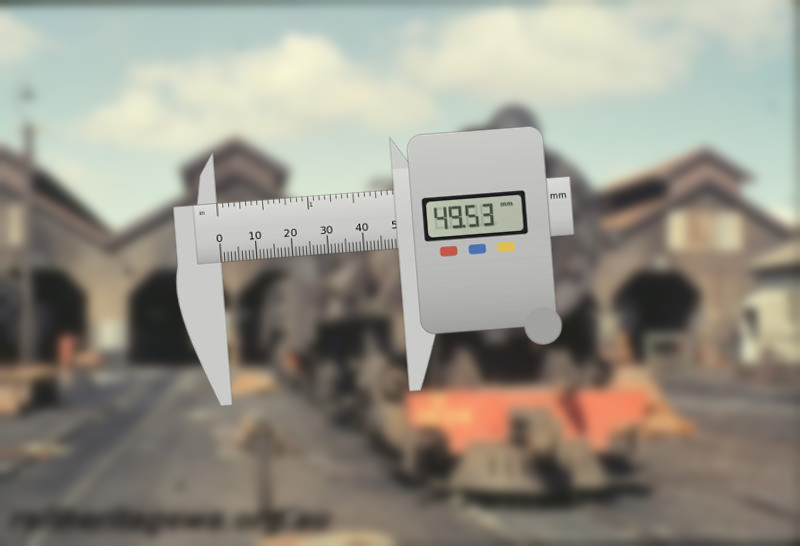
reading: mm 49.53
